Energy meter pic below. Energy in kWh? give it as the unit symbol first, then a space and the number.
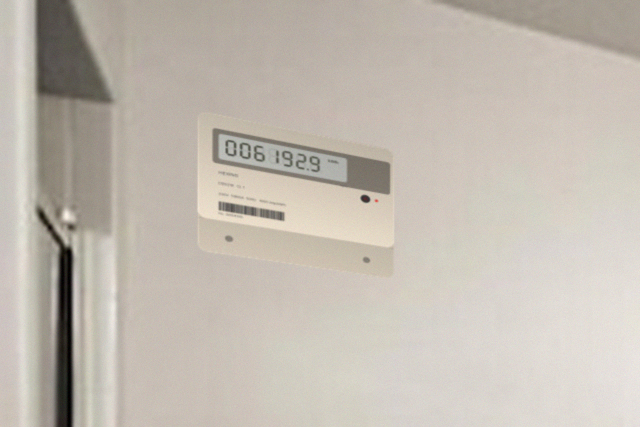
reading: kWh 6192.9
